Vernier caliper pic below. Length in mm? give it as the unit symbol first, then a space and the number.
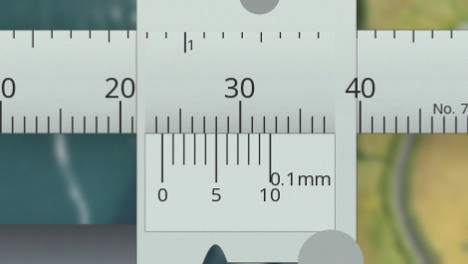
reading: mm 23.5
